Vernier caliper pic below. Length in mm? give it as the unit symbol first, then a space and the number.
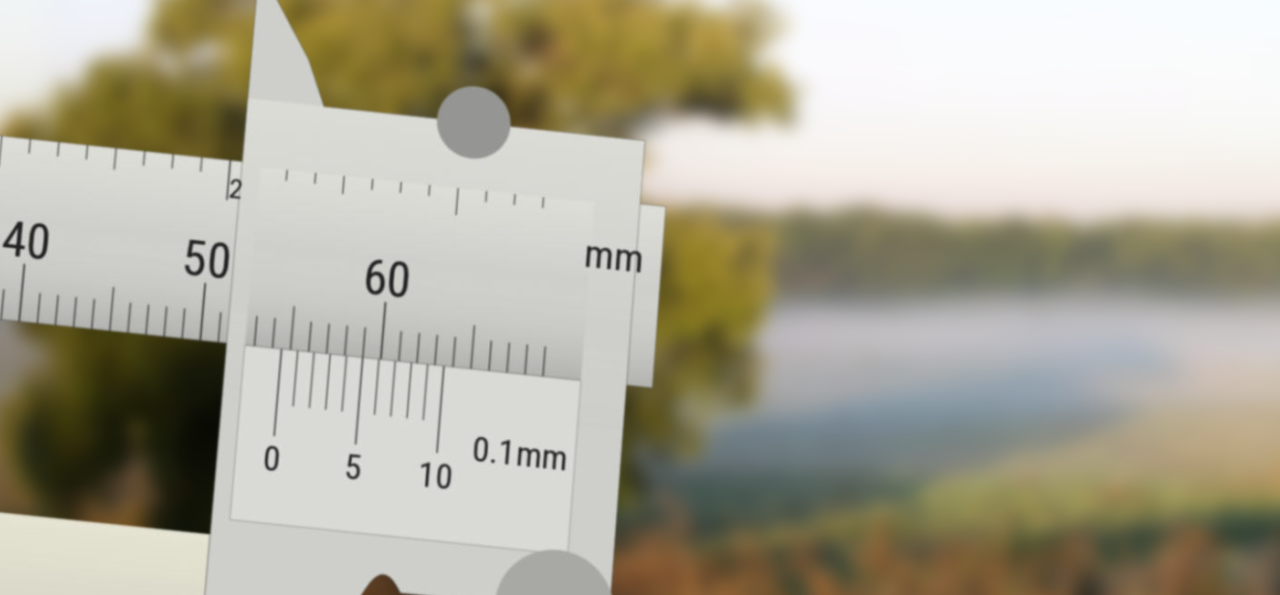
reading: mm 54.5
